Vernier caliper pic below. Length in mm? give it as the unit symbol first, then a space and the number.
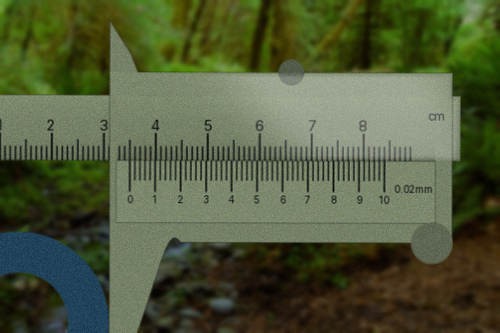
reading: mm 35.0
